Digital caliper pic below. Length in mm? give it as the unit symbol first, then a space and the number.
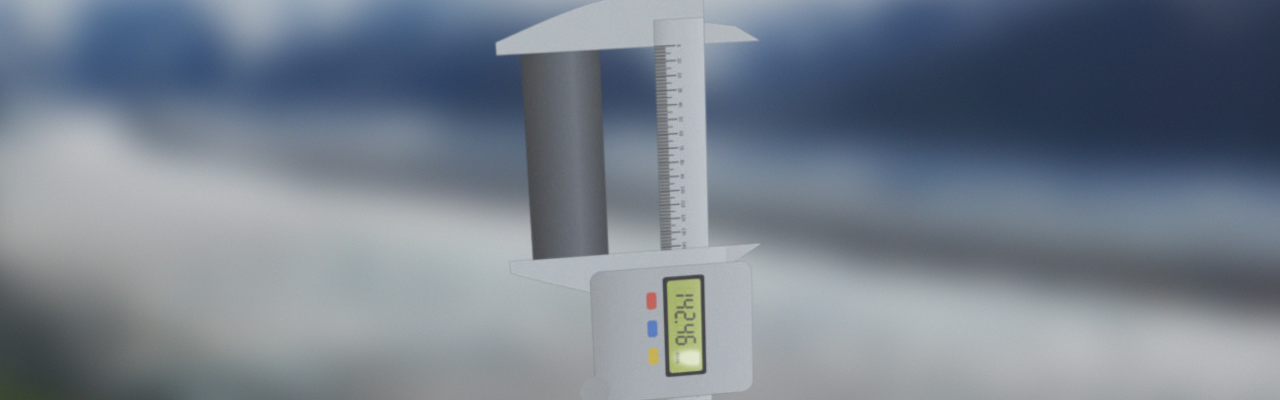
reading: mm 142.46
